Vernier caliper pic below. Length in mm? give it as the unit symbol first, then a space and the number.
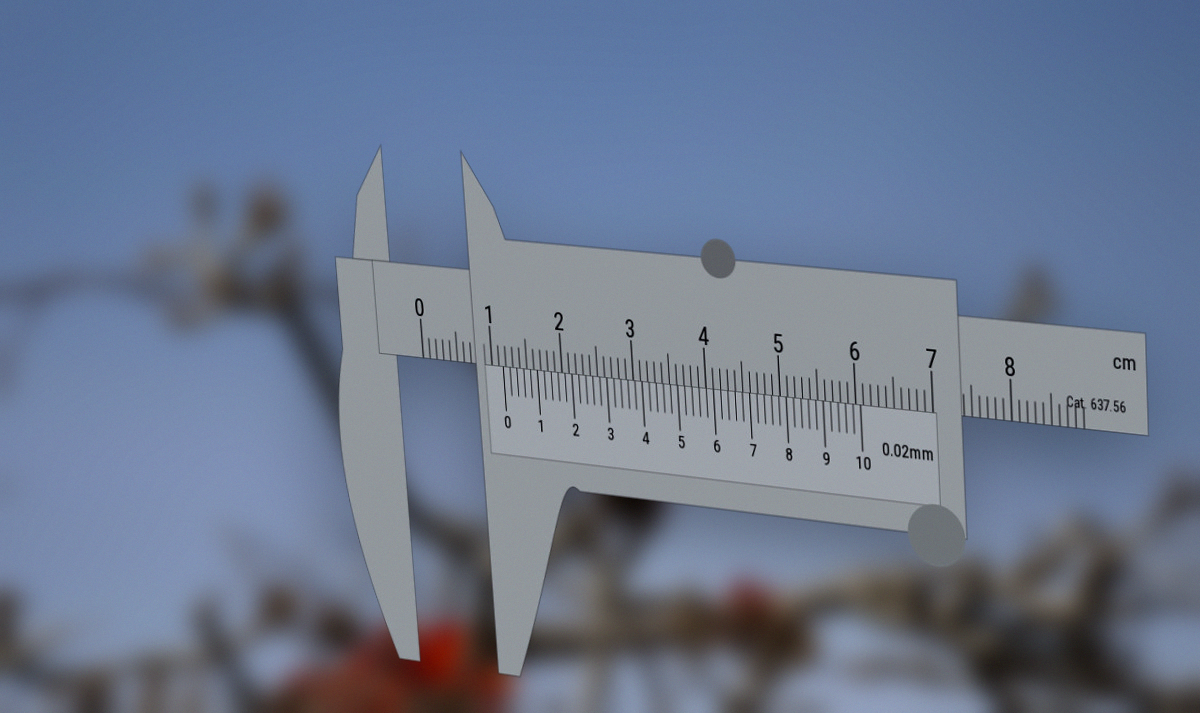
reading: mm 11.6
